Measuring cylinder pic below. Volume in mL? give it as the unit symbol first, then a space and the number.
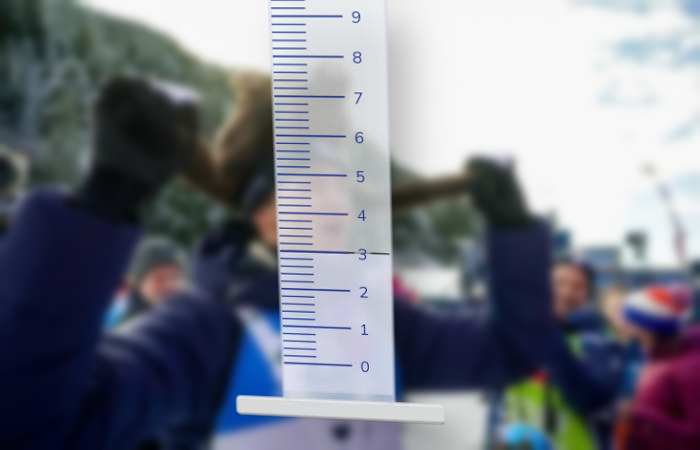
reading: mL 3
